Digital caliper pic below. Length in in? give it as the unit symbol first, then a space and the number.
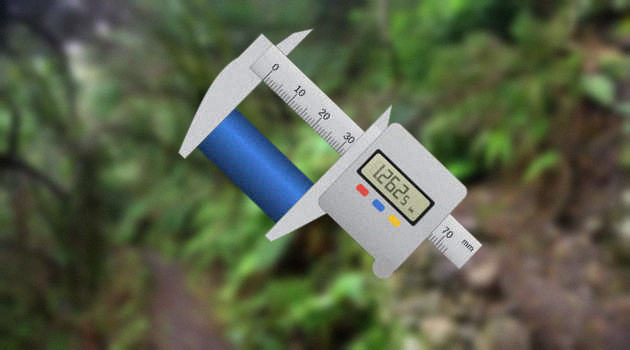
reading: in 1.2625
